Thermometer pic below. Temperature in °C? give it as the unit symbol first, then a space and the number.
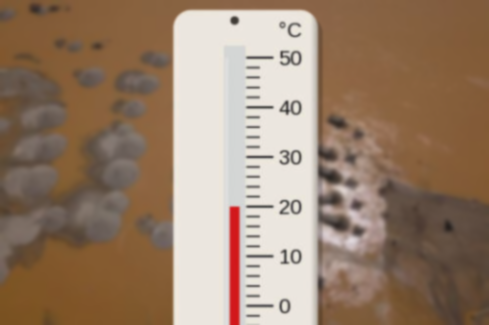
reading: °C 20
